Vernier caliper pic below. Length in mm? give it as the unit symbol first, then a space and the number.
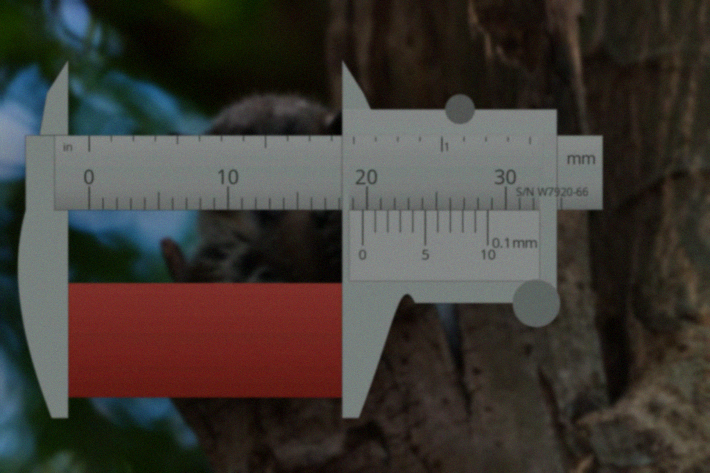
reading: mm 19.7
